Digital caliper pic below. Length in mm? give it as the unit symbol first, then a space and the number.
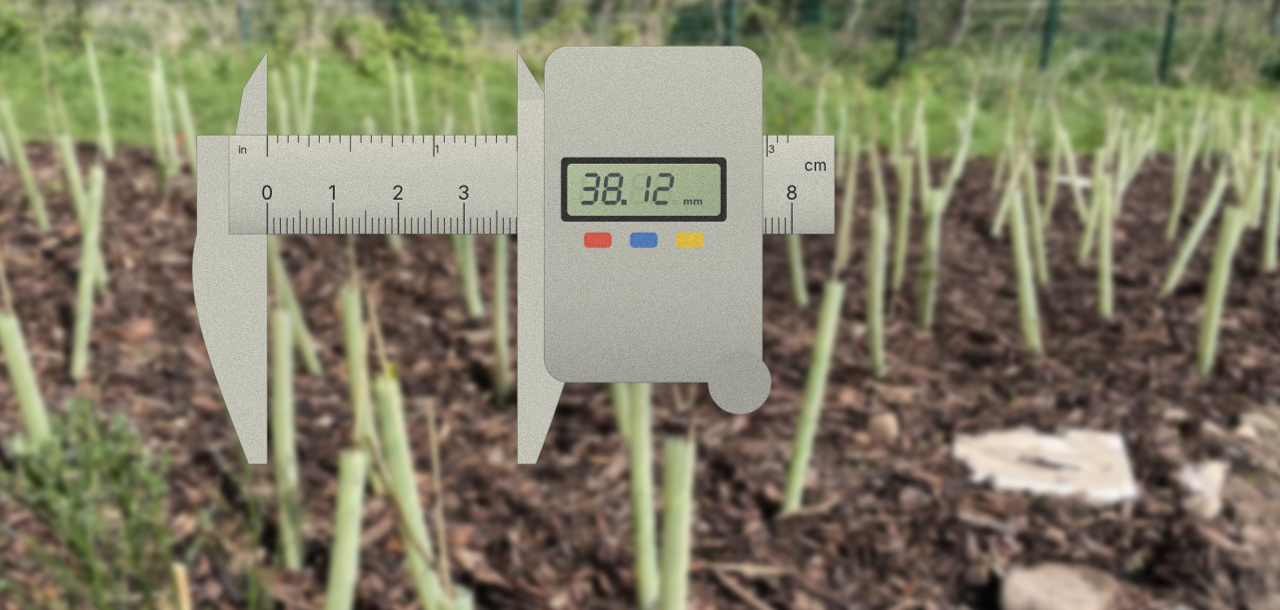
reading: mm 38.12
